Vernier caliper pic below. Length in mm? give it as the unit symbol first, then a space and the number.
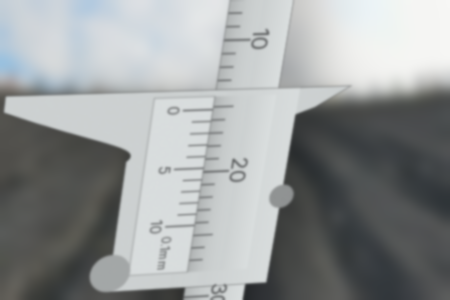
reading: mm 15.2
